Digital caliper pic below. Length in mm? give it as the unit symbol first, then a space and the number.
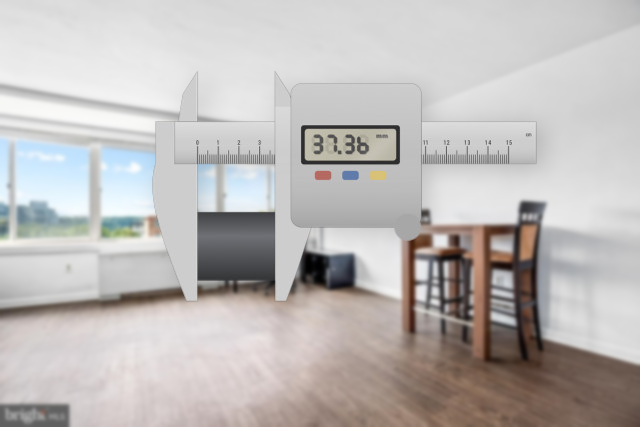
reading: mm 37.36
